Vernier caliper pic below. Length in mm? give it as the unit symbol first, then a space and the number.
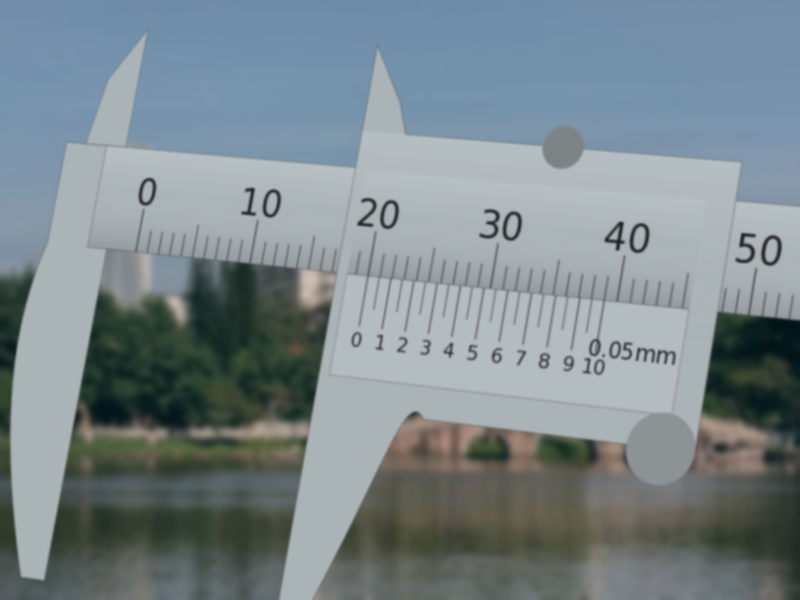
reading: mm 20.0
